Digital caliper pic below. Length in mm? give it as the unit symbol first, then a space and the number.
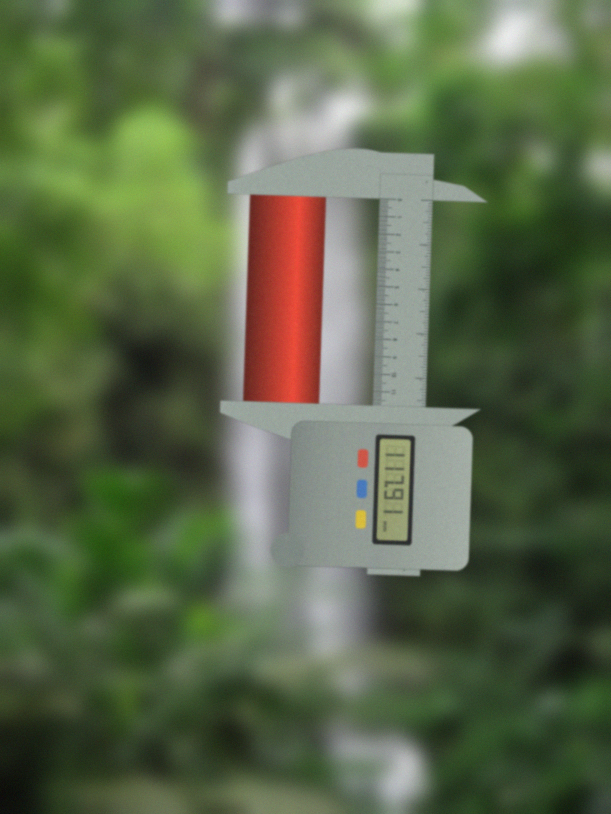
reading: mm 117.91
